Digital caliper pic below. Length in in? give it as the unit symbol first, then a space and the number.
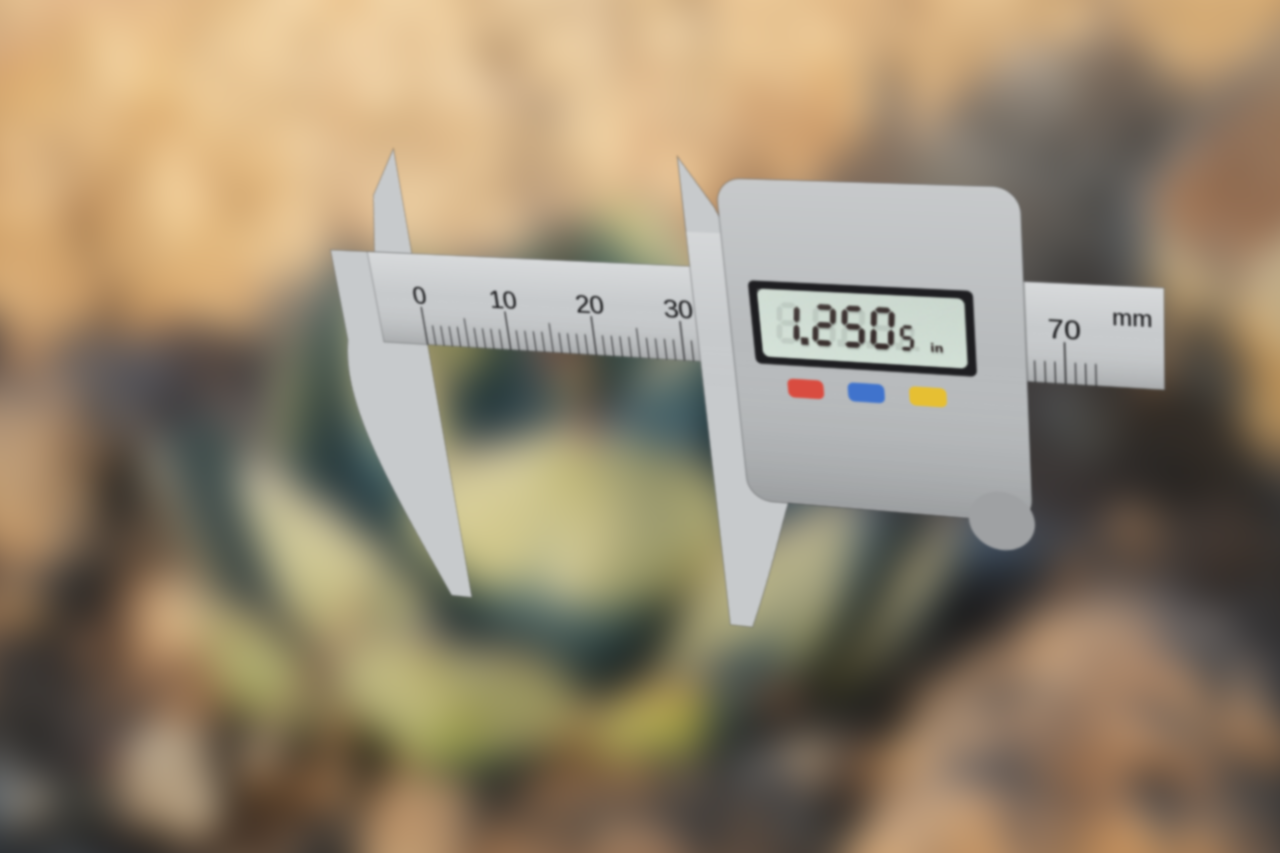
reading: in 1.2505
